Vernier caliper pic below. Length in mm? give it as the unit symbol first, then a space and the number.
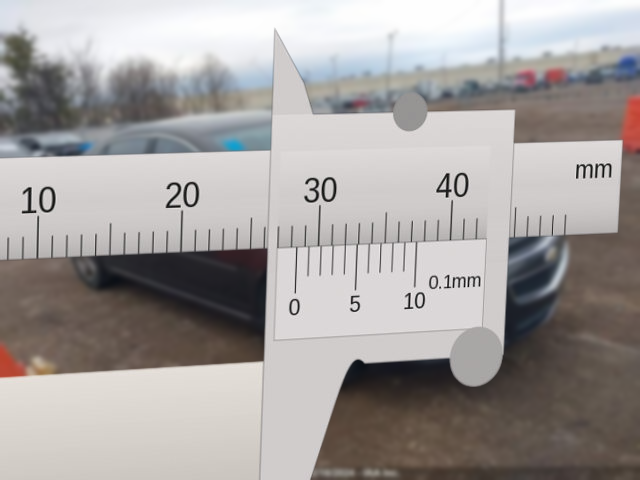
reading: mm 28.4
